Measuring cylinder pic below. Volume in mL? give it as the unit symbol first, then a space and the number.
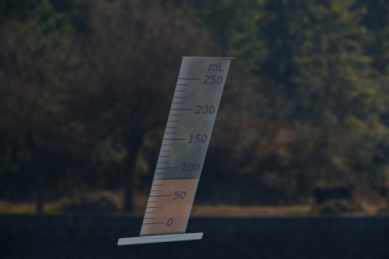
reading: mL 80
